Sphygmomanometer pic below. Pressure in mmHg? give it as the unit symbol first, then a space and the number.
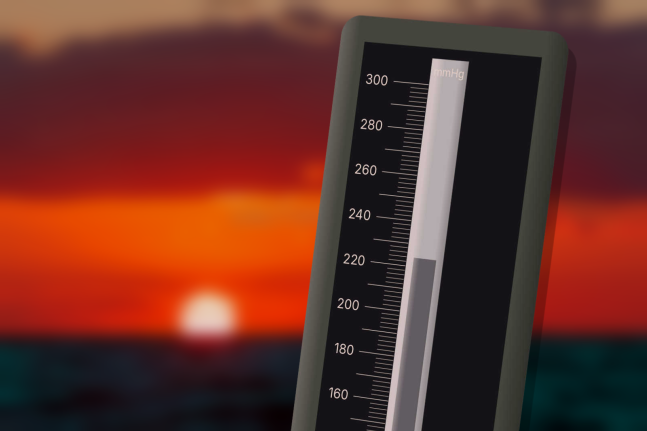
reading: mmHg 224
